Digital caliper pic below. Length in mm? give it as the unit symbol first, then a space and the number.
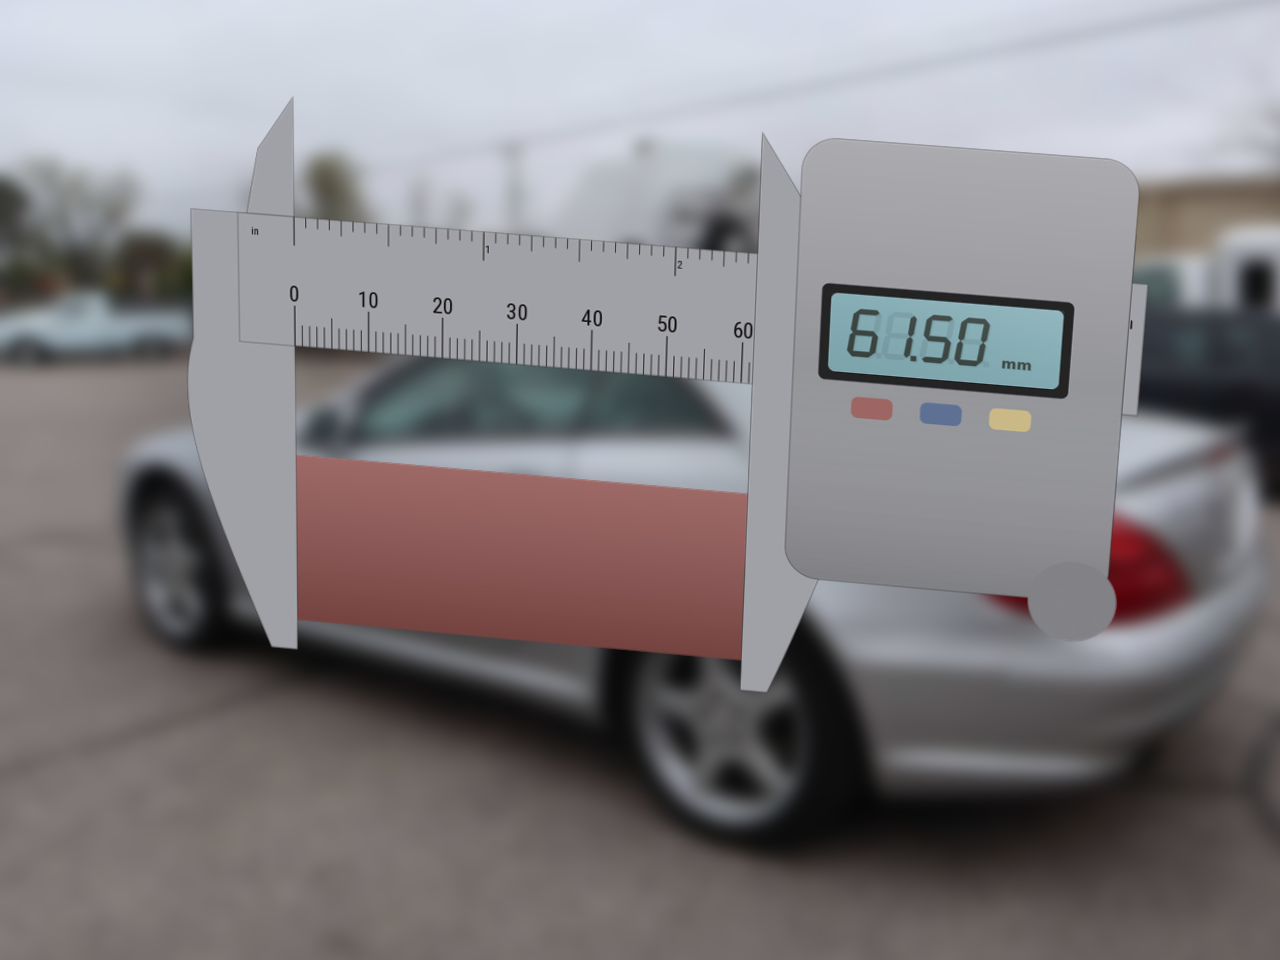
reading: mm 61.50
